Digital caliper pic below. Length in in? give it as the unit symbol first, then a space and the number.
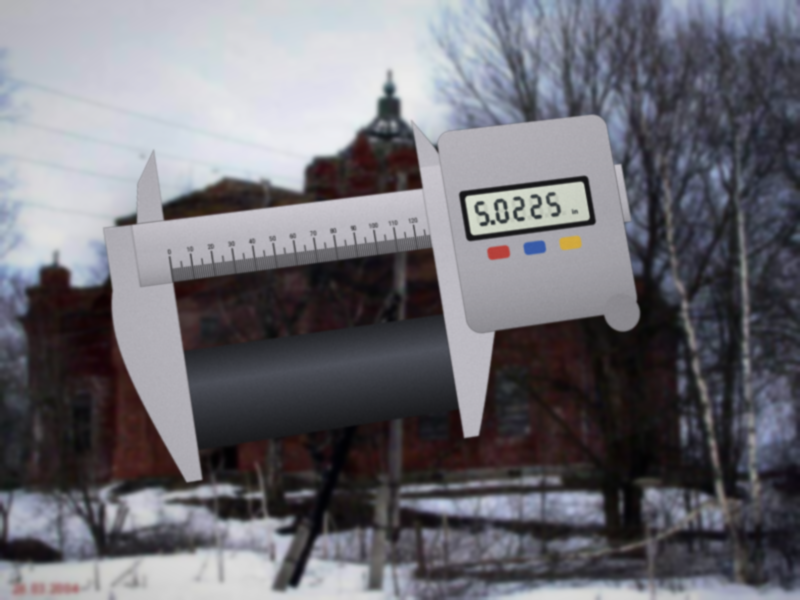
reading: in 5.0225
